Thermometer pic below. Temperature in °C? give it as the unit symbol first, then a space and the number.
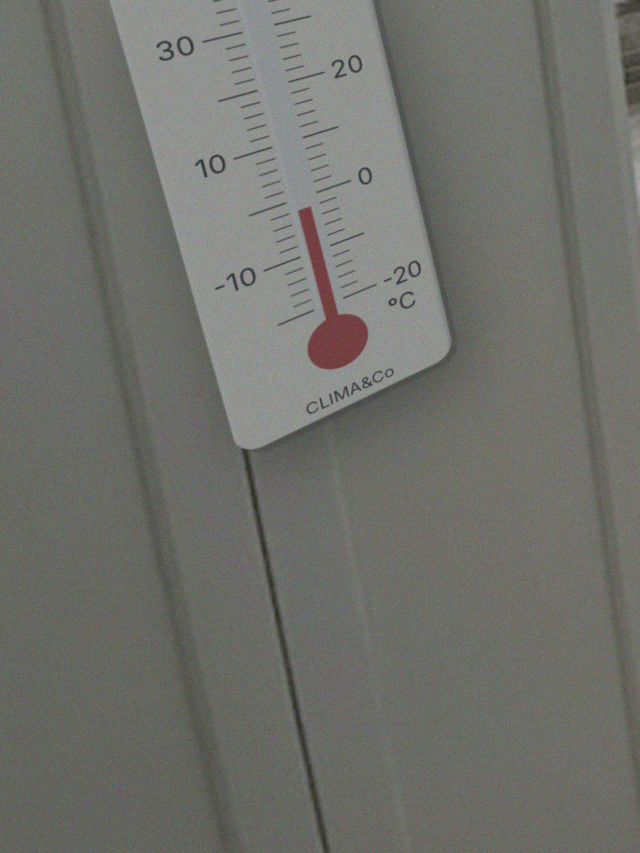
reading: °C -2
